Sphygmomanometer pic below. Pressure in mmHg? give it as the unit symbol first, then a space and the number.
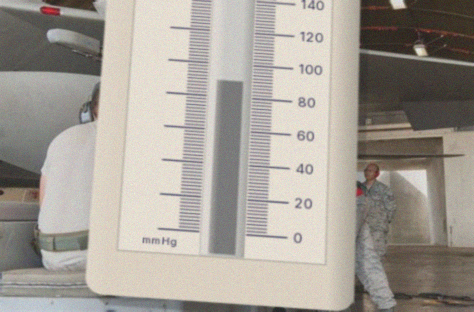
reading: mmHg 90
